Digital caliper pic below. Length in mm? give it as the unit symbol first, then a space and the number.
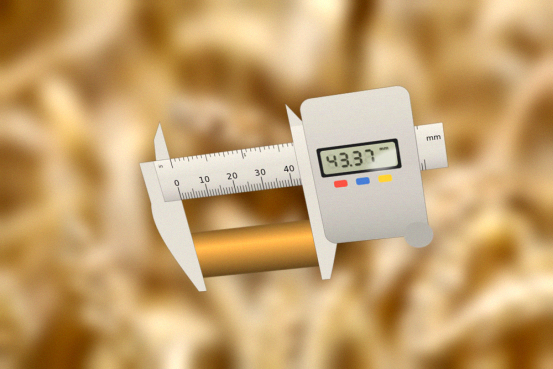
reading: mm 43.37
